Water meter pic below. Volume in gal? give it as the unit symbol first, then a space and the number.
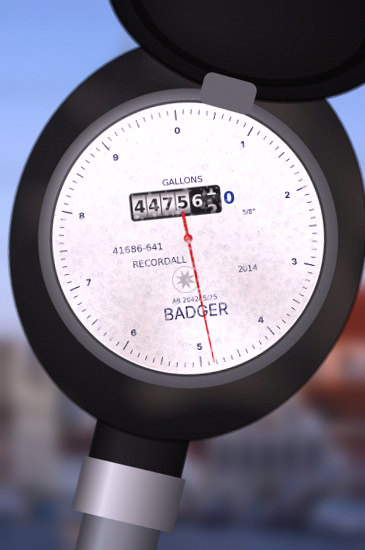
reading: gal 4475614.8
